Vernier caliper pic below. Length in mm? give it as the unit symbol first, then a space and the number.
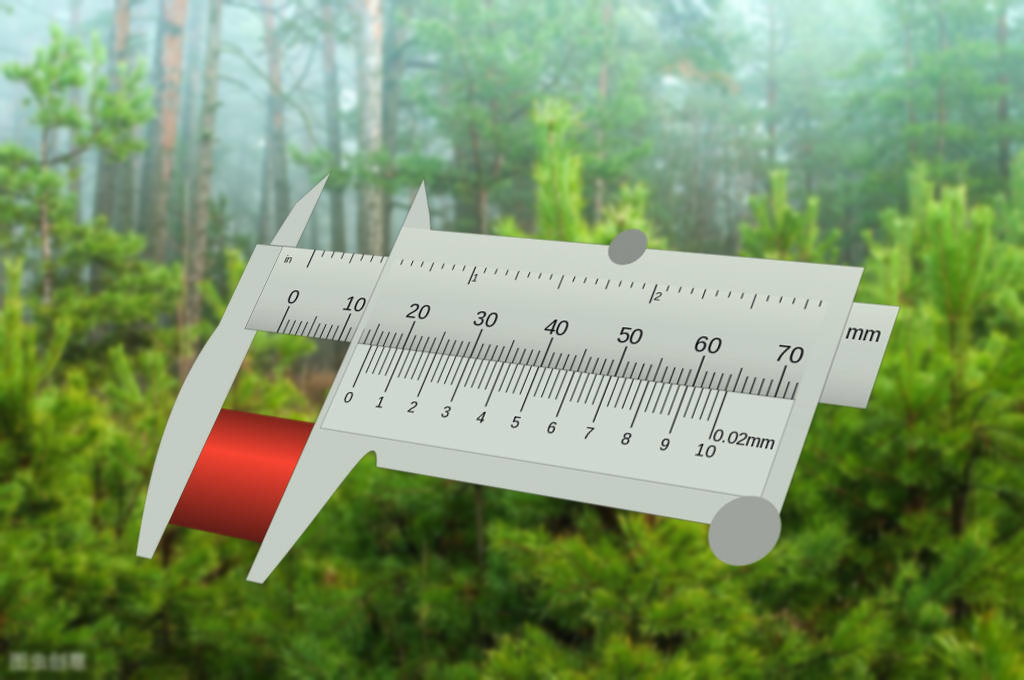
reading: mm 15.2
